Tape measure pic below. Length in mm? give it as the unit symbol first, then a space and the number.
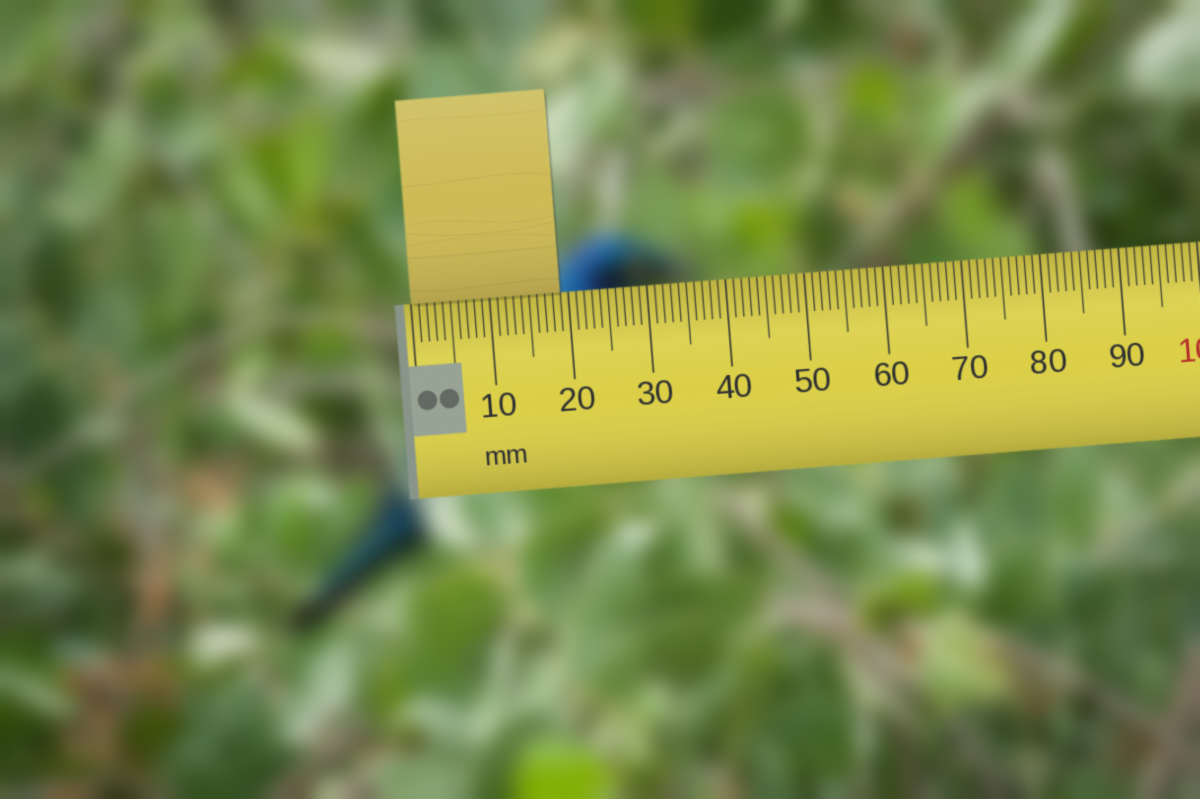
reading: mm 19
